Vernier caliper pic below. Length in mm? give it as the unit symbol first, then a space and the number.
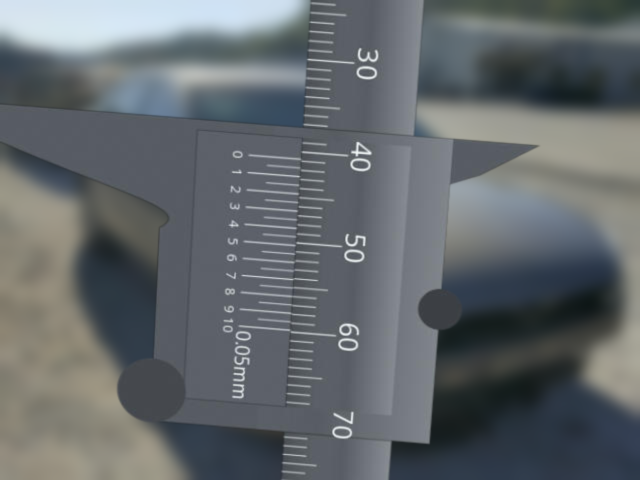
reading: mm 40.8
